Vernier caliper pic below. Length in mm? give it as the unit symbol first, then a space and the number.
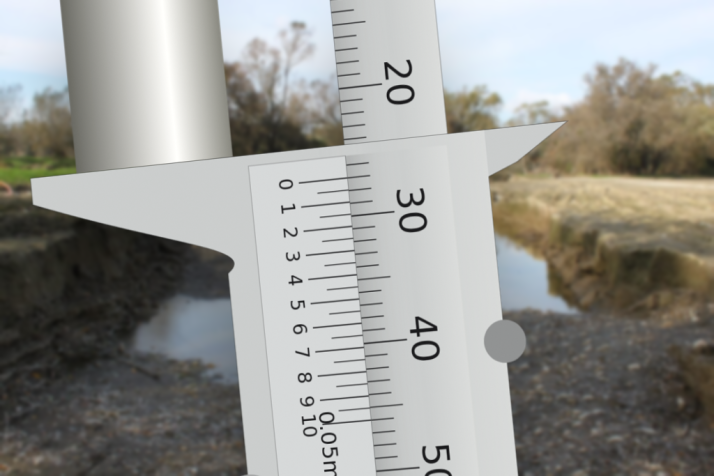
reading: mm 27.0
